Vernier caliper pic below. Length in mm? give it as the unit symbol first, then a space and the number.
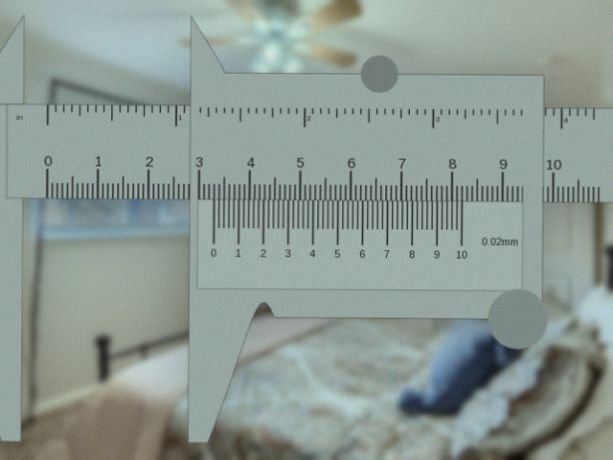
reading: mm 33.0
